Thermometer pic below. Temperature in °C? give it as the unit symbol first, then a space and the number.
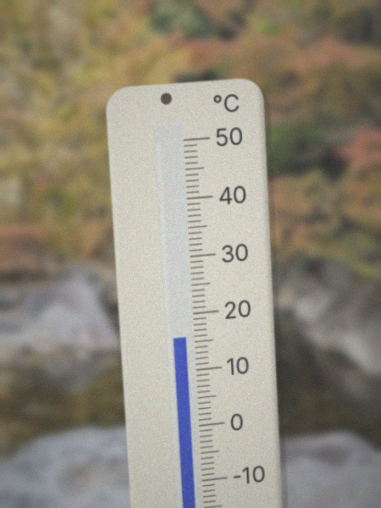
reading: °C 16
